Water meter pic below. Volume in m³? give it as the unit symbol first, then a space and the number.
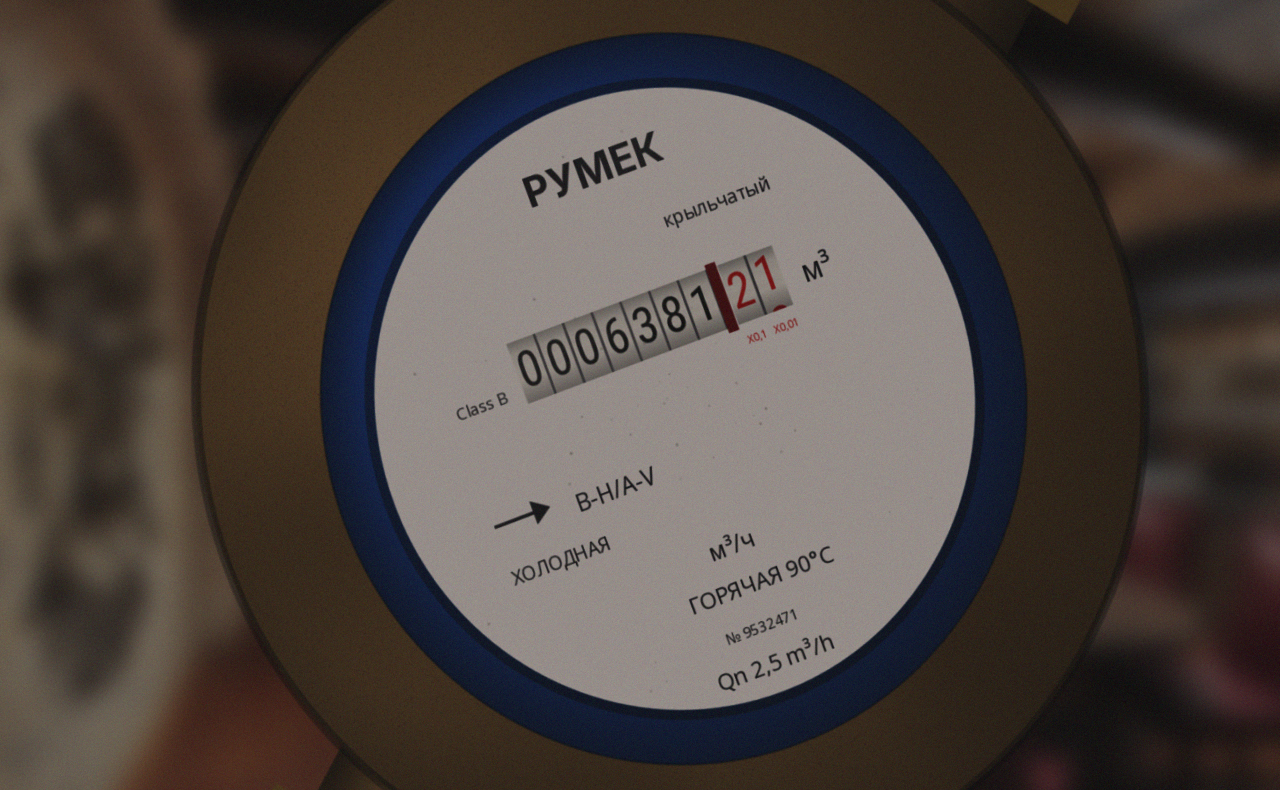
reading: m³ 6381.21
